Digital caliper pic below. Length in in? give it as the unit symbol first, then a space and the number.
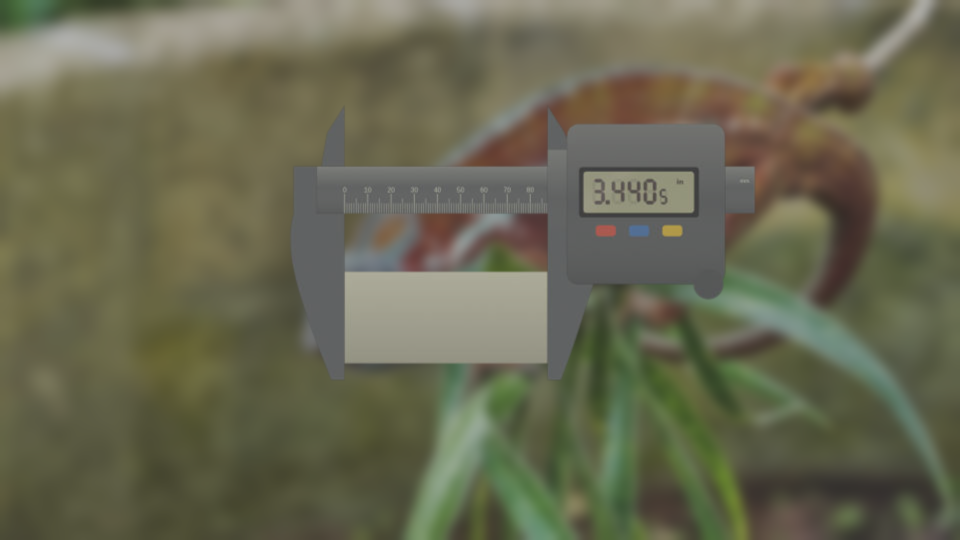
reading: in 3.4405
